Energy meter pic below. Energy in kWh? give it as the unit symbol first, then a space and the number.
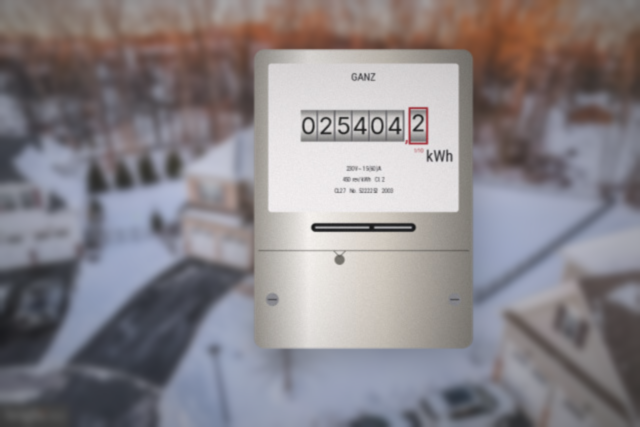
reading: kWh 25404.2
